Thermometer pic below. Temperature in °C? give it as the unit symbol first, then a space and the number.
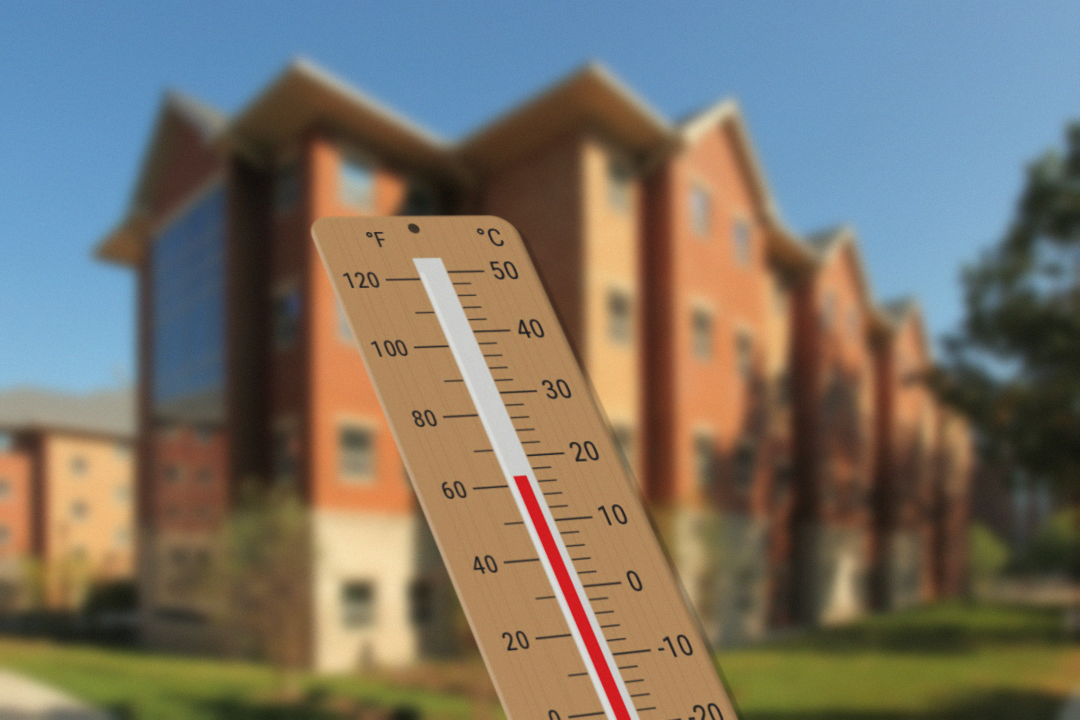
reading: °C 17
